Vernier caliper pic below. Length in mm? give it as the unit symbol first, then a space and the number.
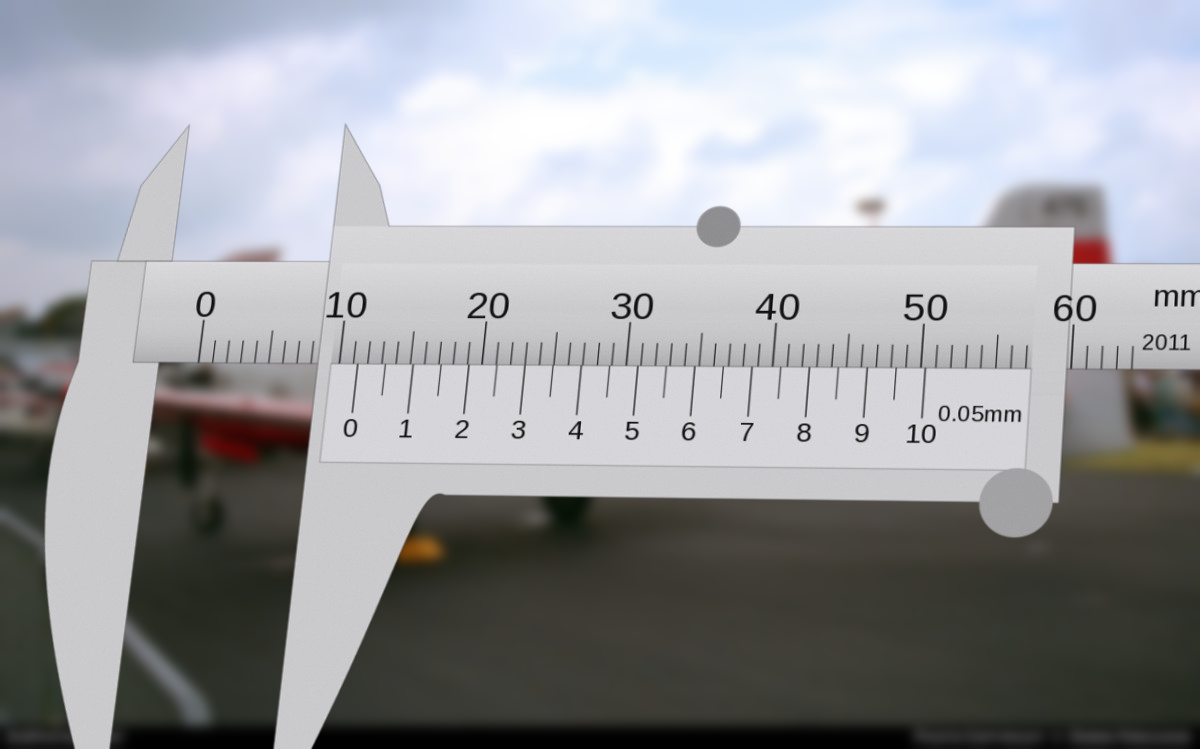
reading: mm 11.3
